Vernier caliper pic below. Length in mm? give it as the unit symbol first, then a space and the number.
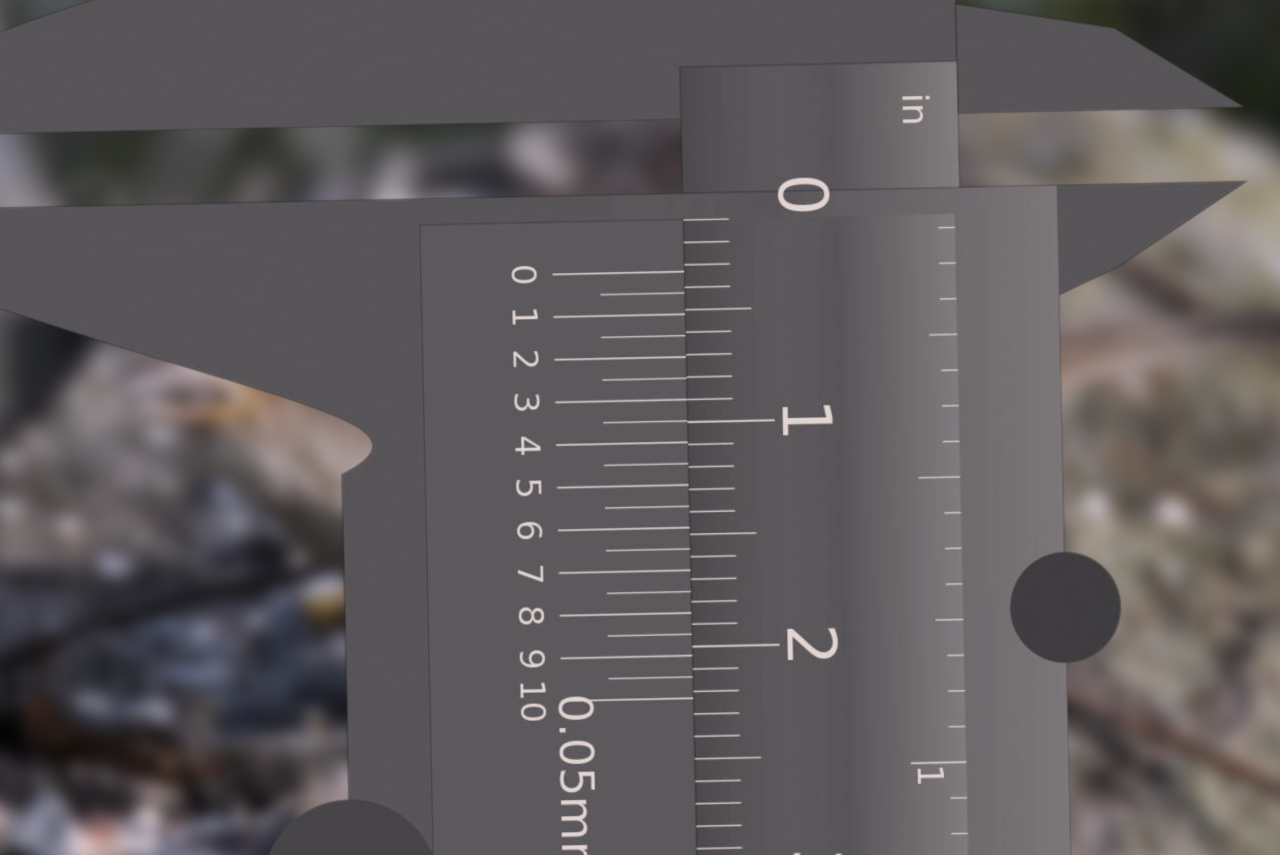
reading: mm 3.3
